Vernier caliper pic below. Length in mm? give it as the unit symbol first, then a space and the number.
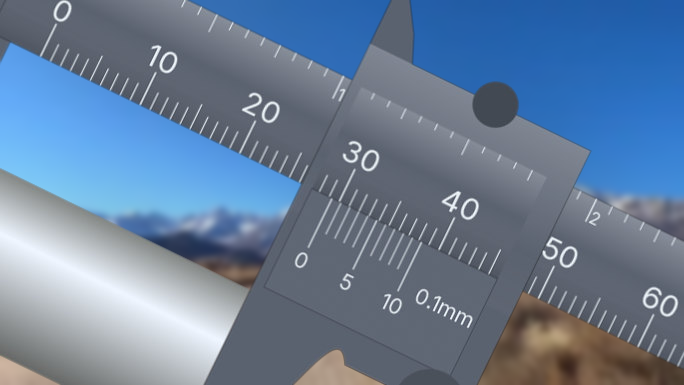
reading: mm 29.3
